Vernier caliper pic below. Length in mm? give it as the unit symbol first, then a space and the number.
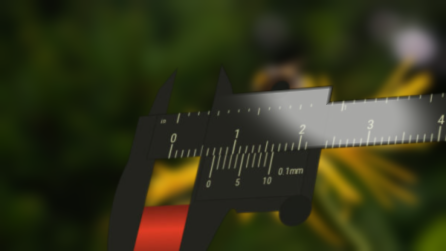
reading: mm 7.2
